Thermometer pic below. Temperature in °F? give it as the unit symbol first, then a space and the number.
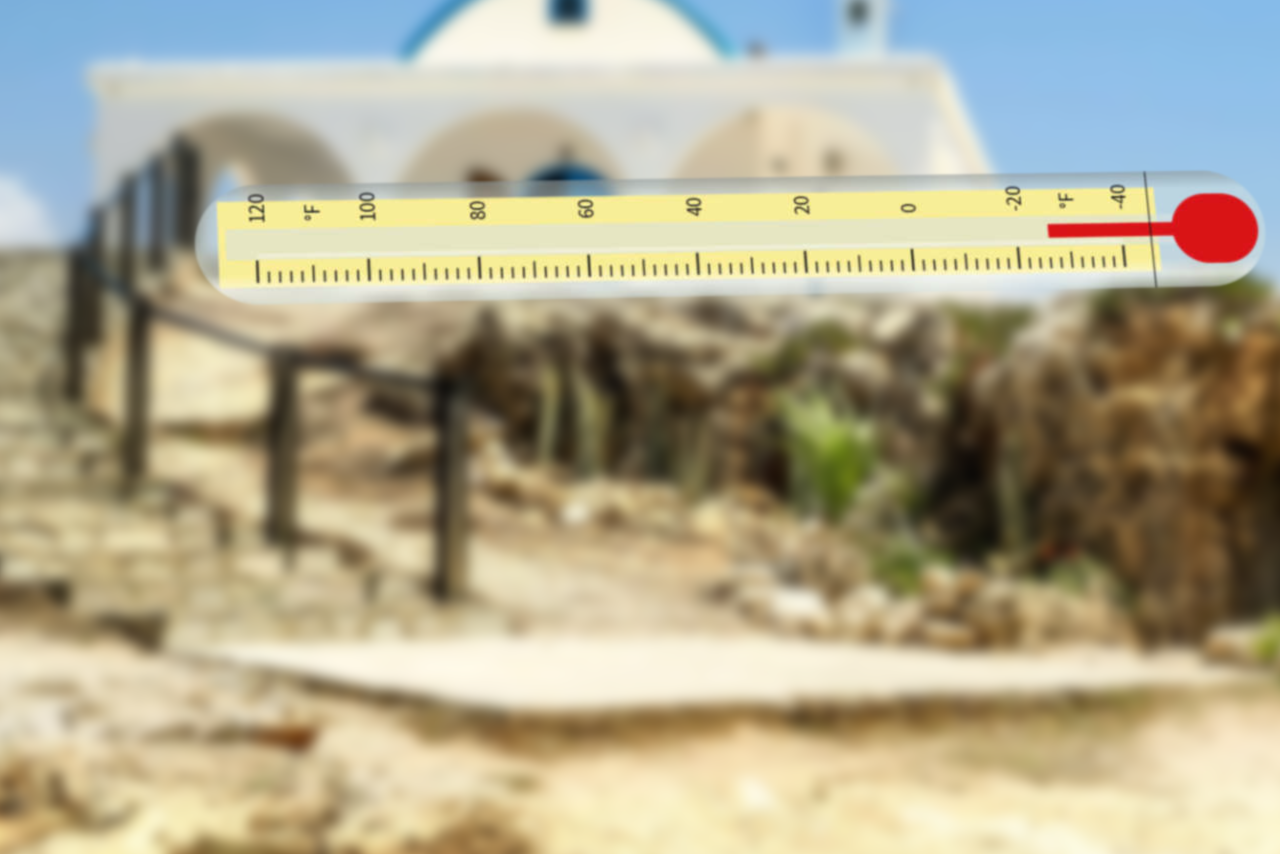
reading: °F -26
